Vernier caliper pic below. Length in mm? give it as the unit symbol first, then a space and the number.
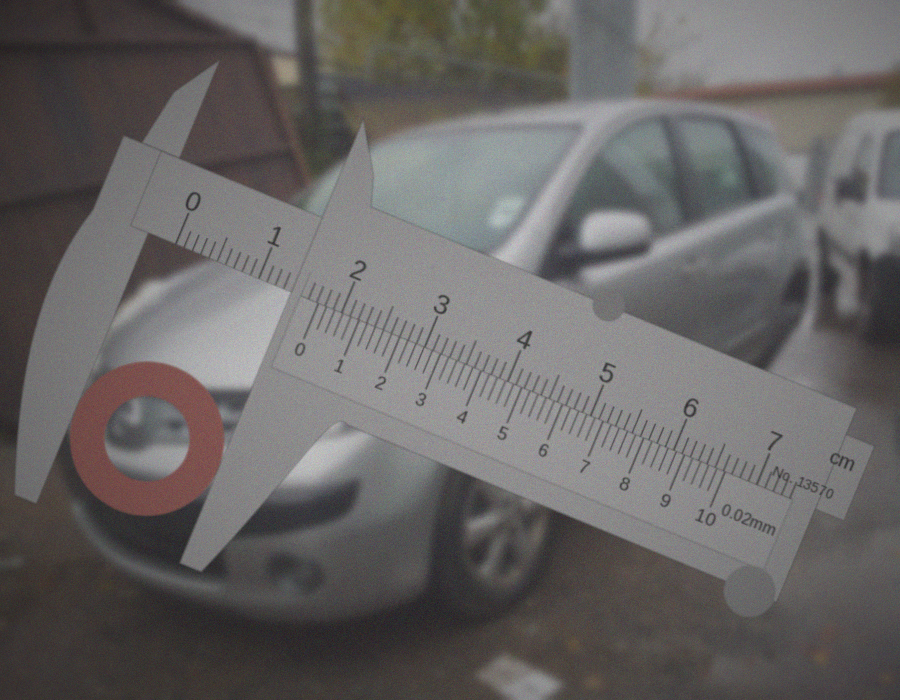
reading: mm 17.2
